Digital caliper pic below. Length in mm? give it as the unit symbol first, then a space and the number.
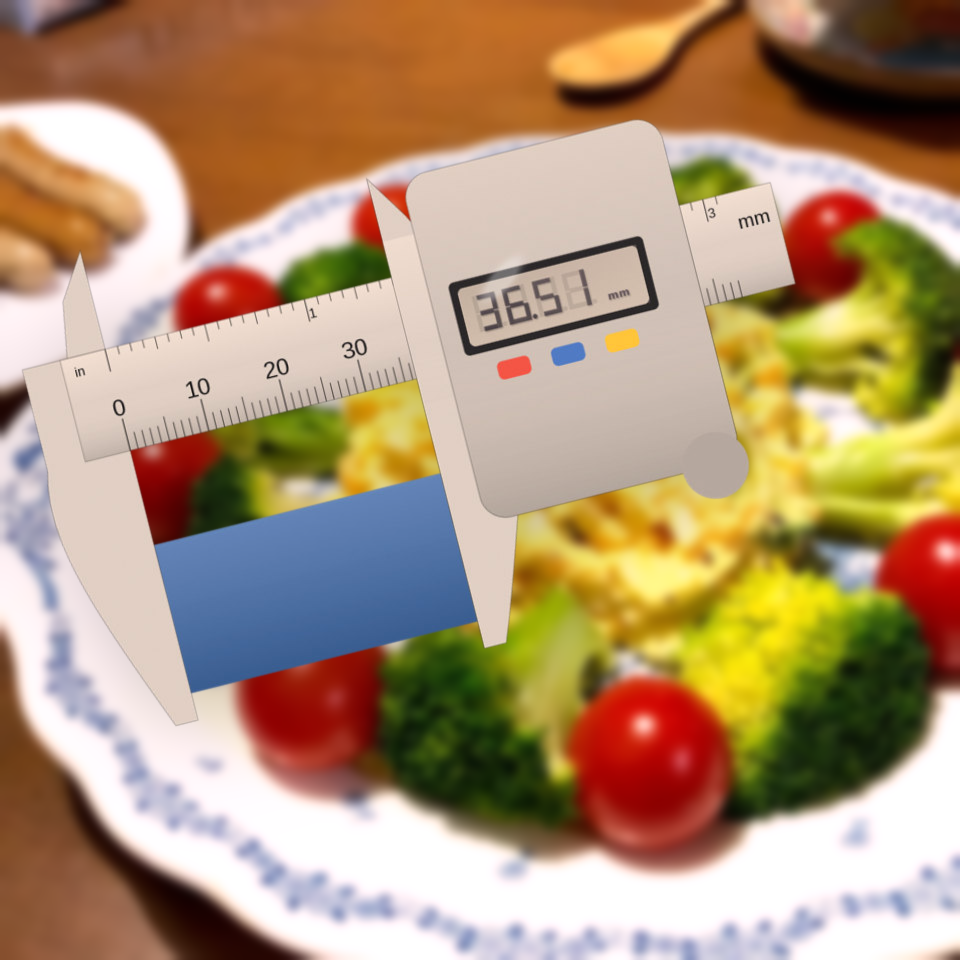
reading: mm 36.51
